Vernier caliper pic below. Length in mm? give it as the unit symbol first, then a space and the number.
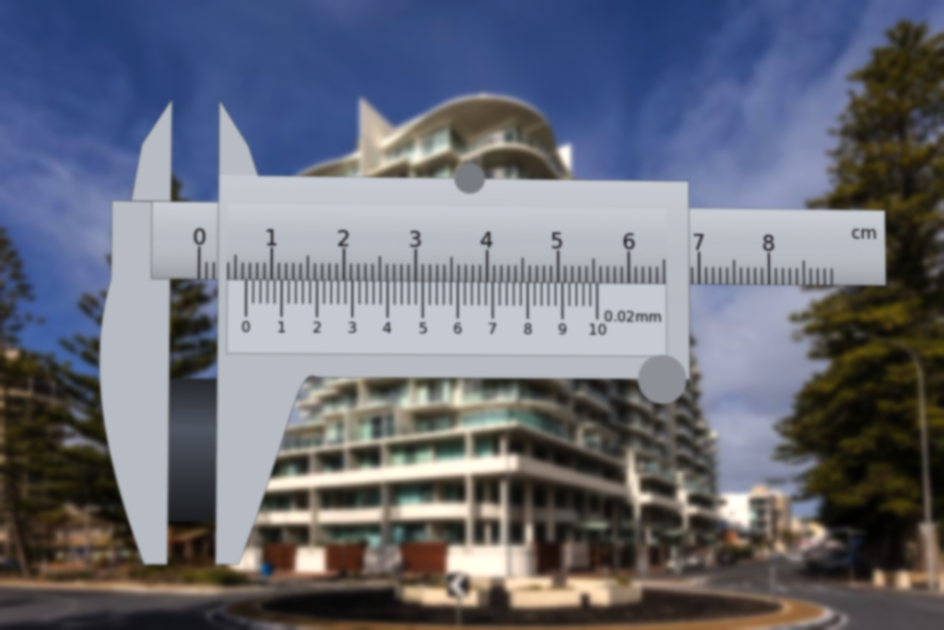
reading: mm 6.5
